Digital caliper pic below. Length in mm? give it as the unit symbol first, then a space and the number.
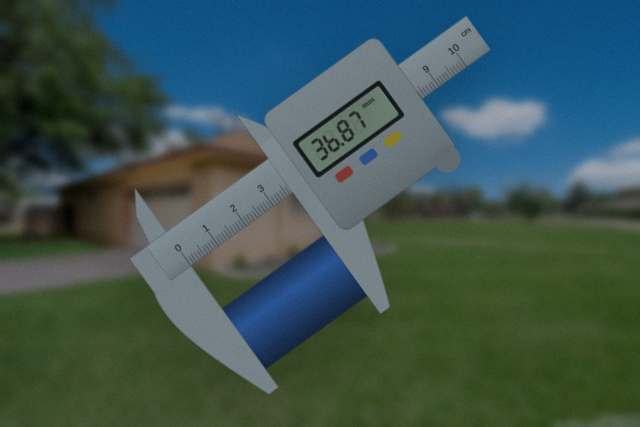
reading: mm 36.87
